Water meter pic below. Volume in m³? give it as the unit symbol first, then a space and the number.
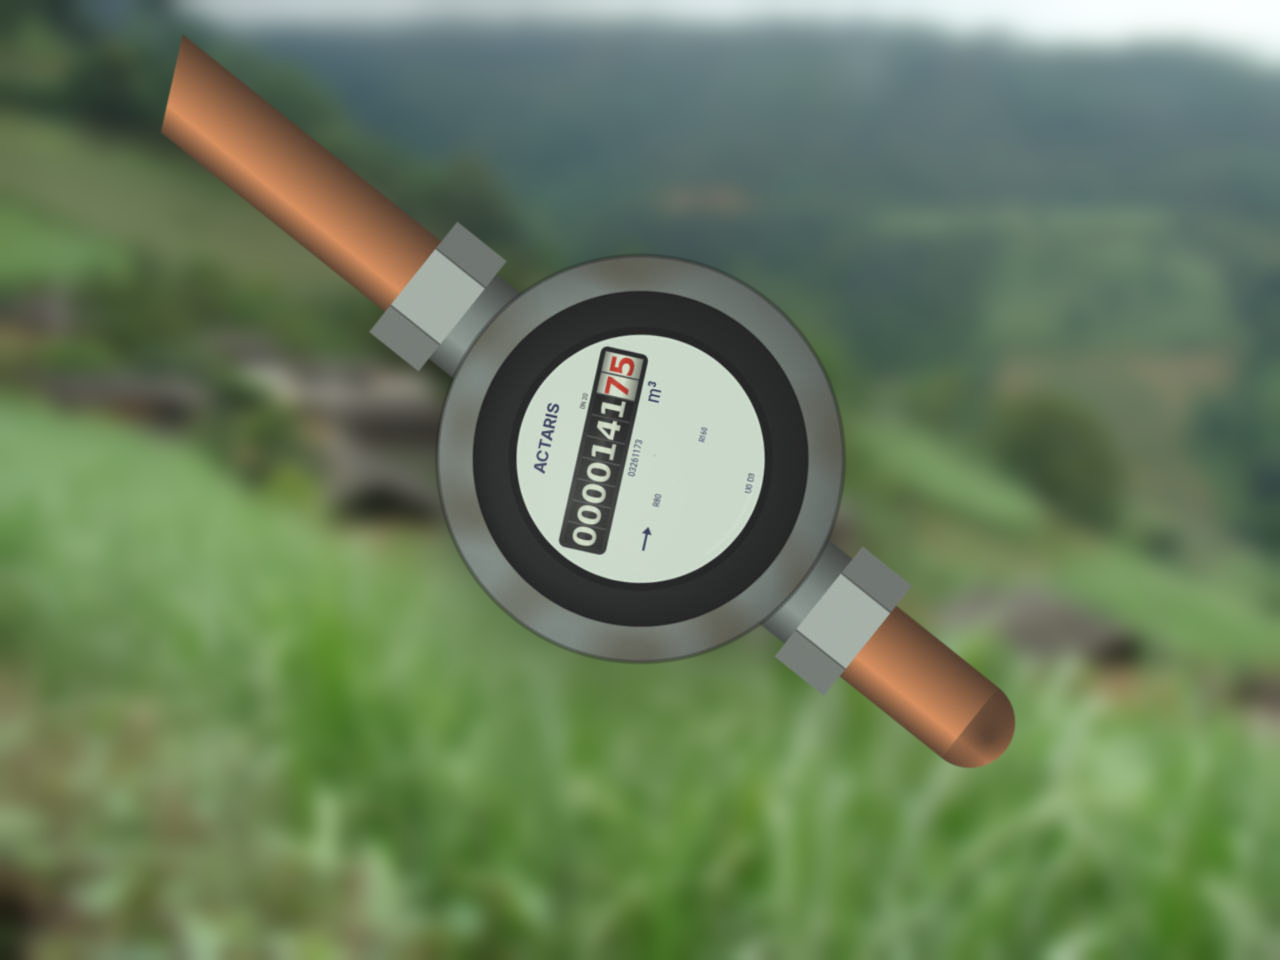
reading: m³ 141.75
